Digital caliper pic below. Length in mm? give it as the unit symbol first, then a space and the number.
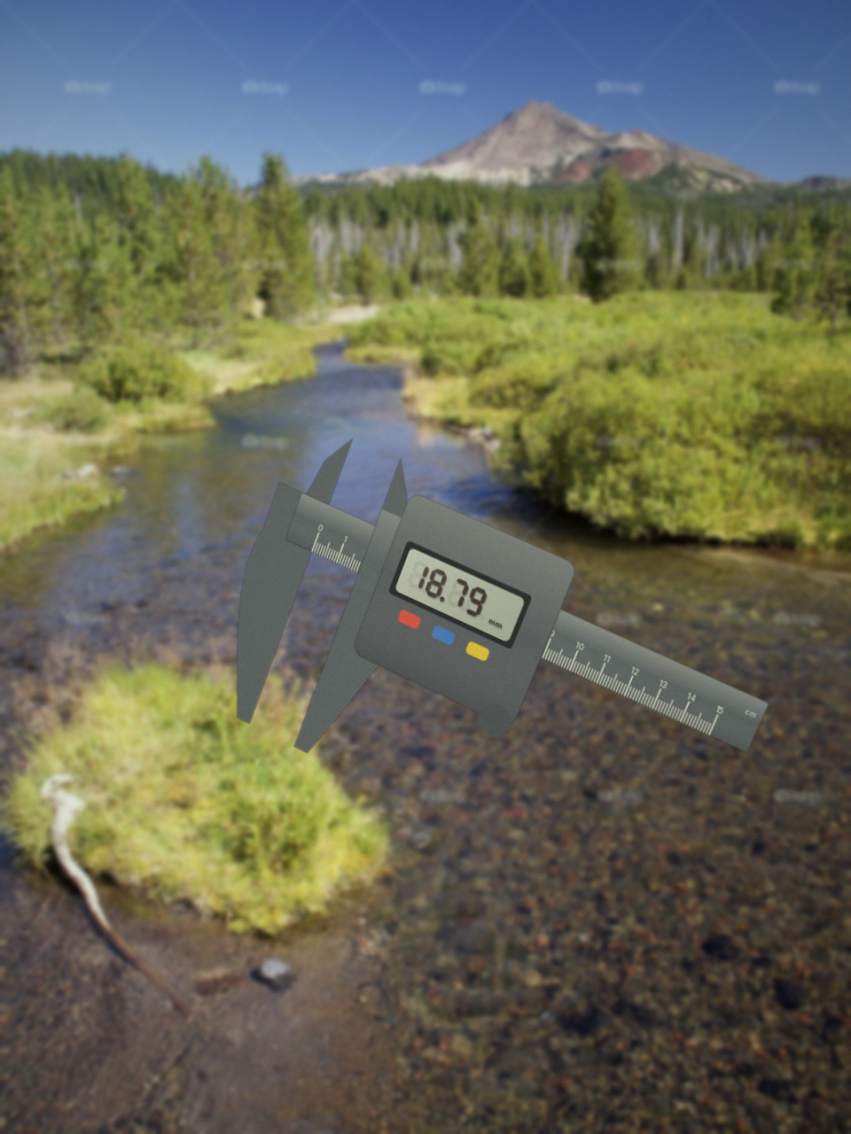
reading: mm 18.79
